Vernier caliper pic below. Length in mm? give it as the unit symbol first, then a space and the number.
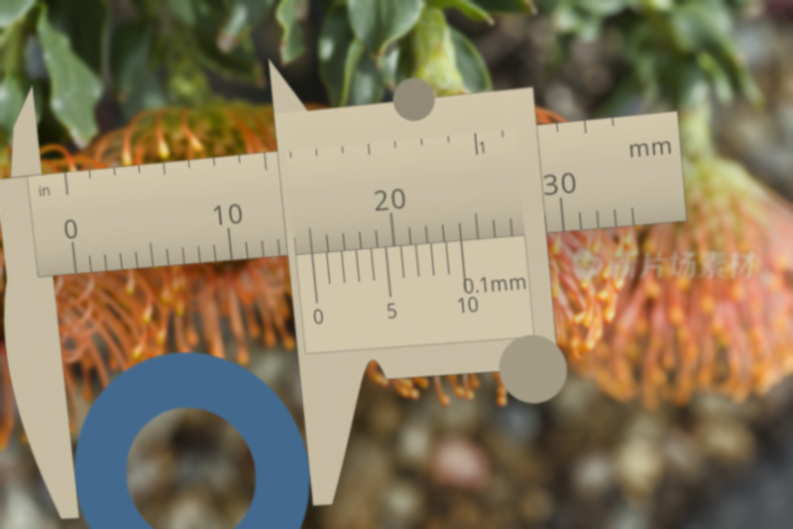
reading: mm 15.0
